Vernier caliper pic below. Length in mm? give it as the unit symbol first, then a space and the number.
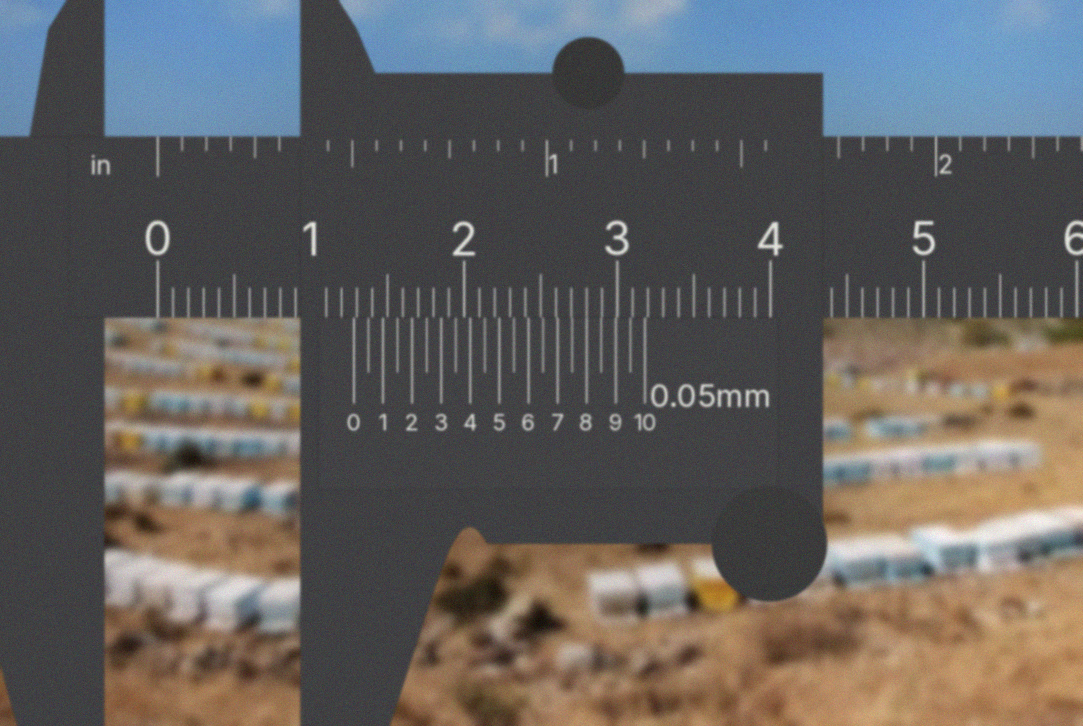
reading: mm 12.8
